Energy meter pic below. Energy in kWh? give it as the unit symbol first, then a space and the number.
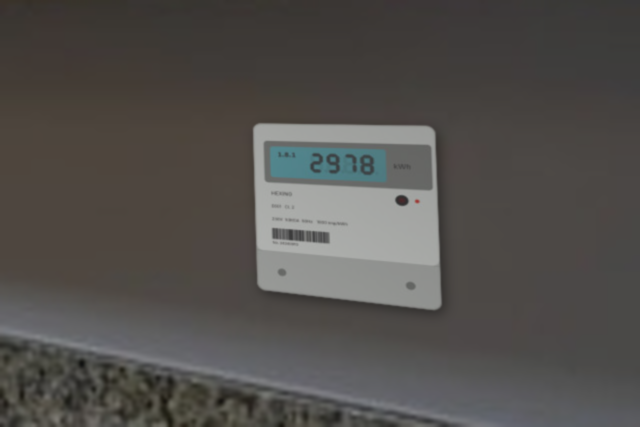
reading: kWh 2978
